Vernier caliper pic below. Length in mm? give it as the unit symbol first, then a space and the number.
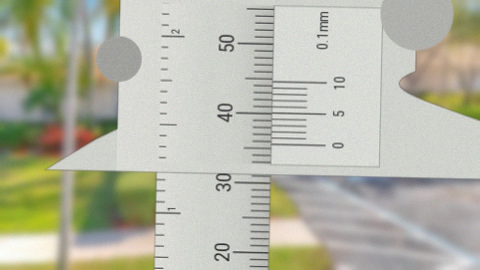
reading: mm 35.6
